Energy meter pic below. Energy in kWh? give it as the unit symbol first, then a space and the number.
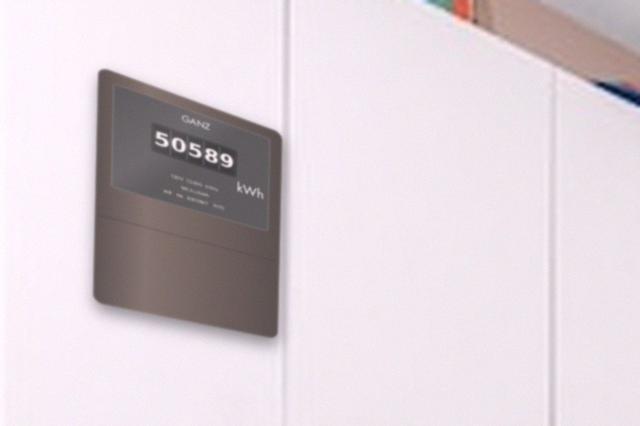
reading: kWh 50589
